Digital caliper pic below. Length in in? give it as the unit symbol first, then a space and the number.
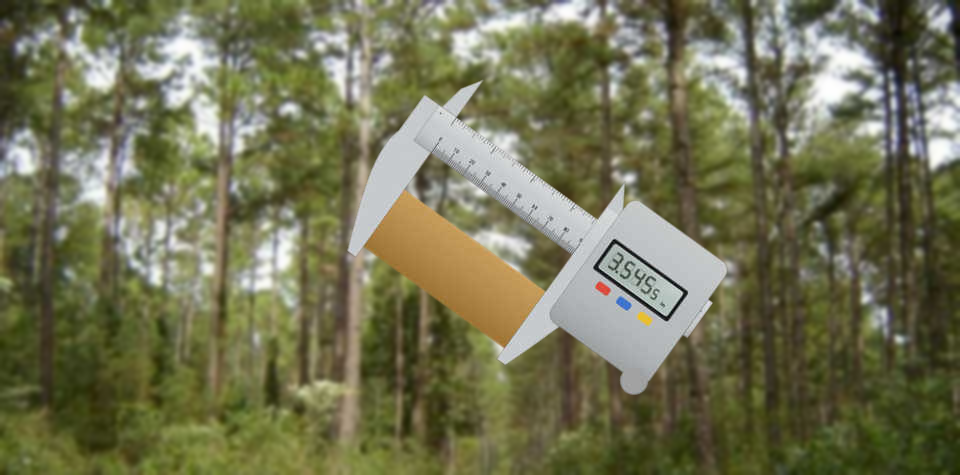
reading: in 3.5455
